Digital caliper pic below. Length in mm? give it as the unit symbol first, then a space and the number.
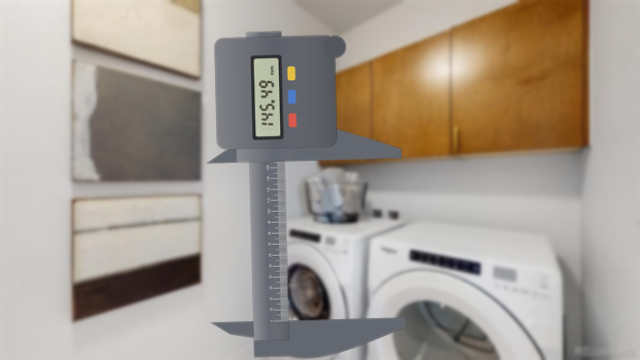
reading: mm 145.49
